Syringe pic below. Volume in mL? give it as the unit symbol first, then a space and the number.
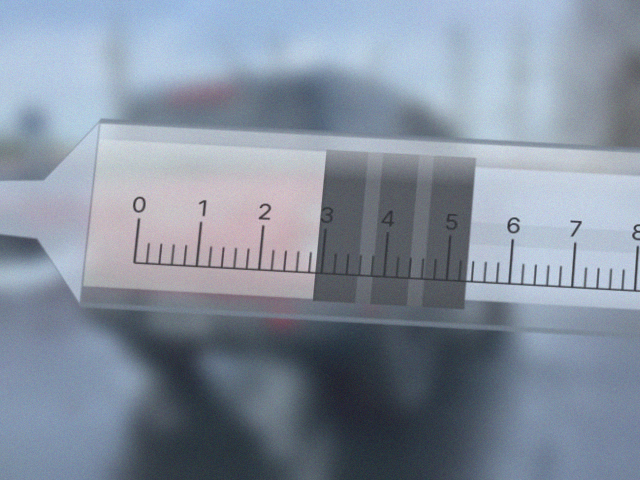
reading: mL 2.9
